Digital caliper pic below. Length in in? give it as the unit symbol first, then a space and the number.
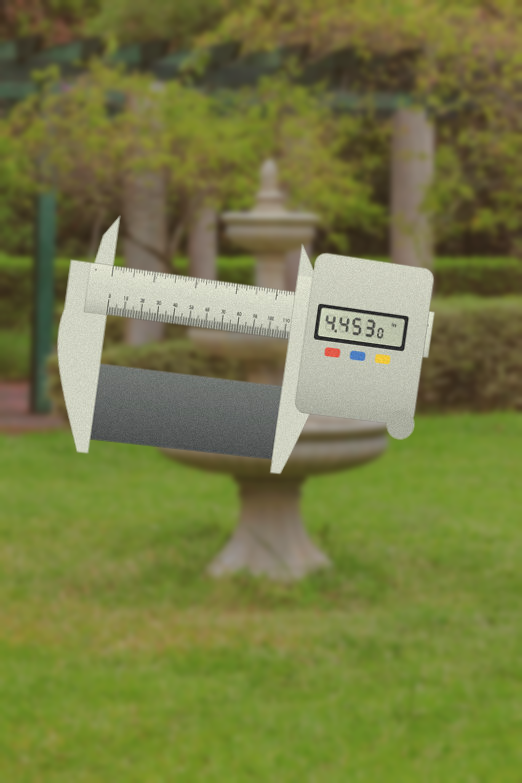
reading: in 4.4530
